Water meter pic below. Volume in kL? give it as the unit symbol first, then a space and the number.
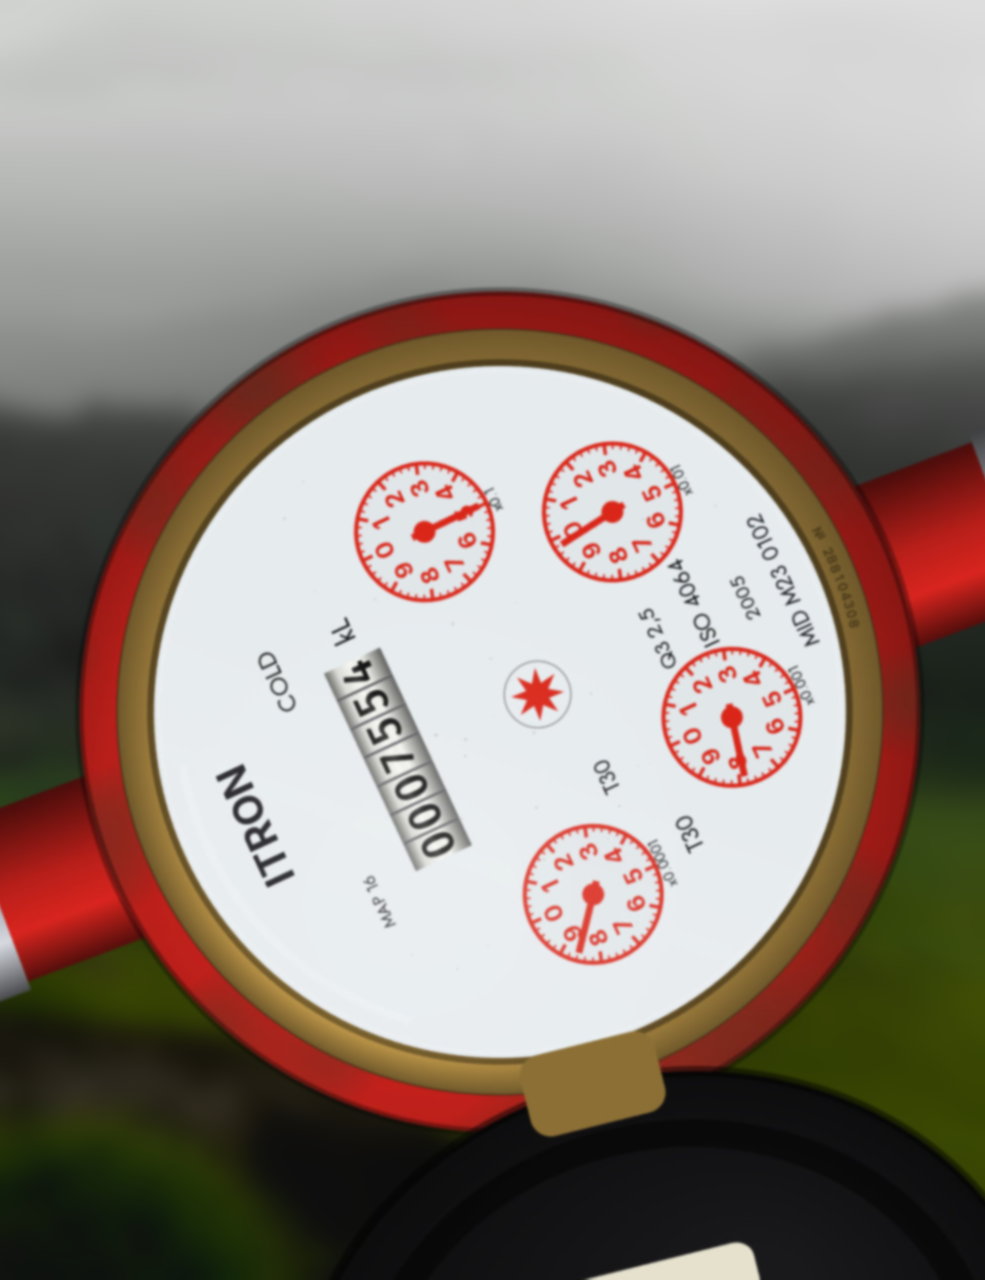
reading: kL 7554.4978
